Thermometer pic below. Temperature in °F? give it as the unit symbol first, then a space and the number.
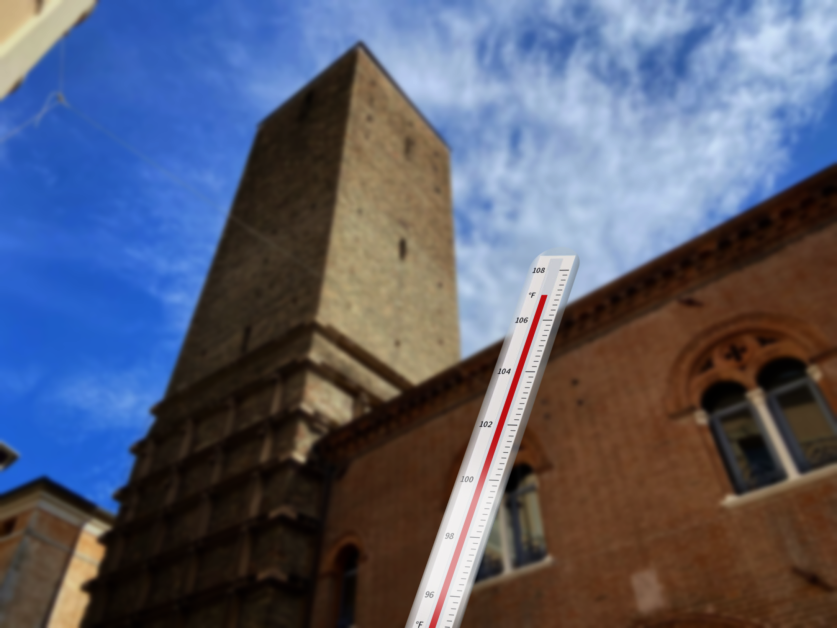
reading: °F 107
